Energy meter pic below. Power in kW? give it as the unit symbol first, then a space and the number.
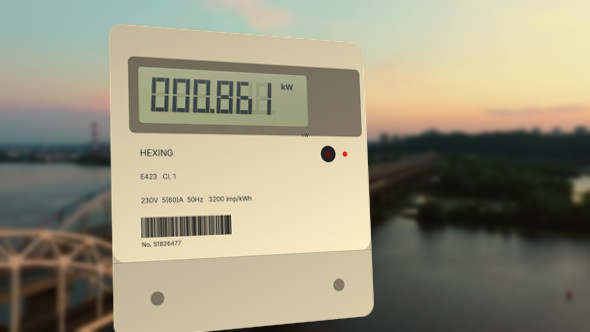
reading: kW 0.861
